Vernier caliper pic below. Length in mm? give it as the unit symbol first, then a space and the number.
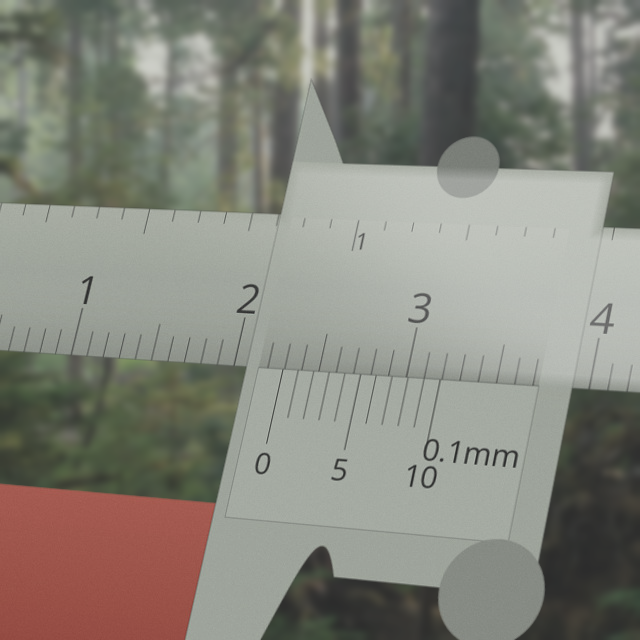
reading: mm 22.9
